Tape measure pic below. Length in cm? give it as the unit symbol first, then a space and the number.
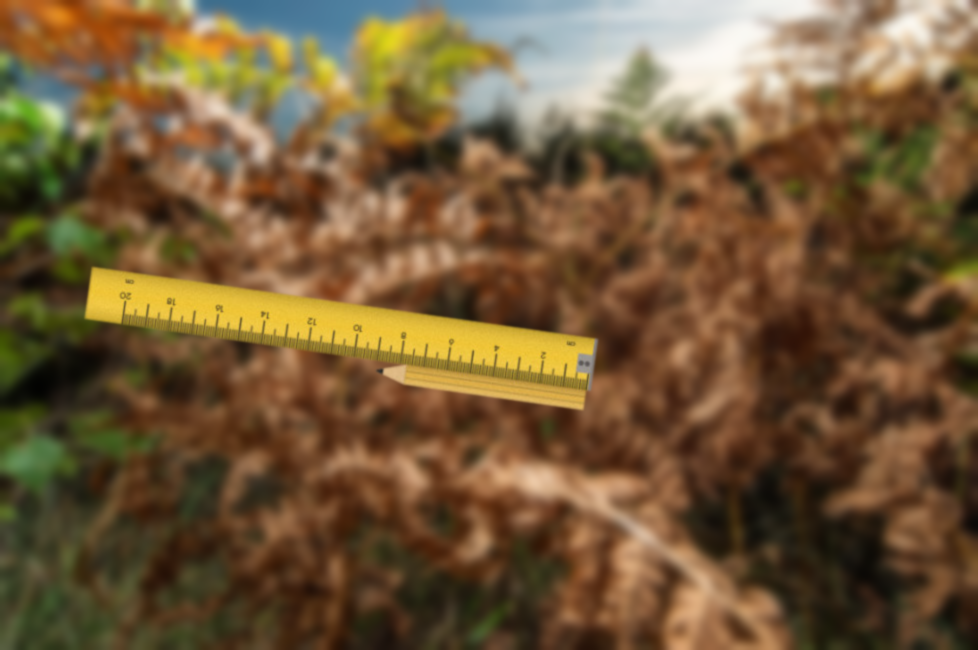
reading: cm 9
